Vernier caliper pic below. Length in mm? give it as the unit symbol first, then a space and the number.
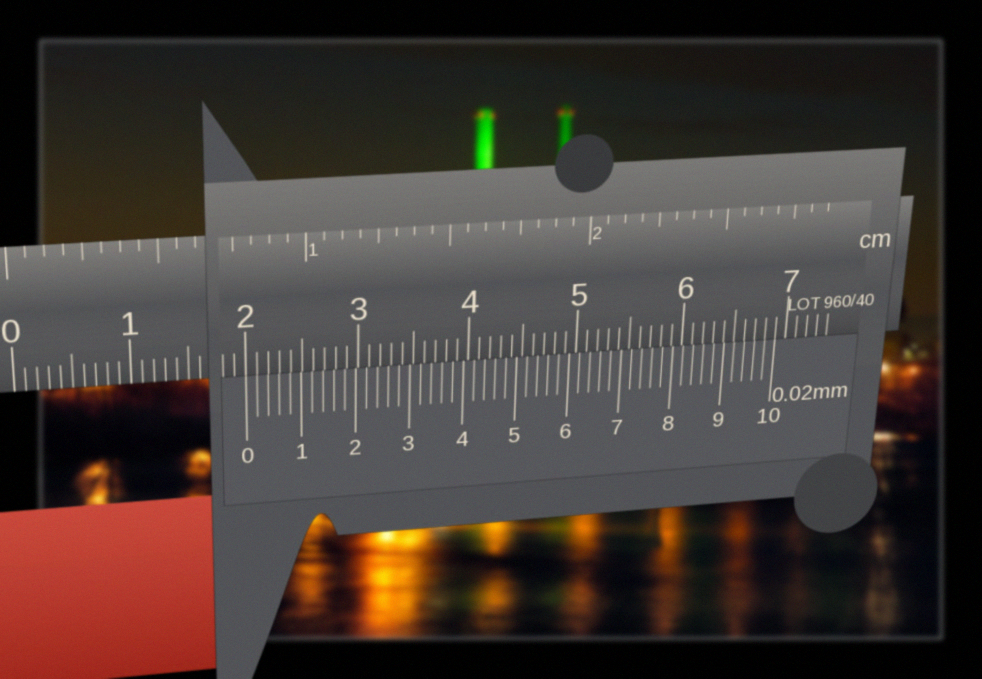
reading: mm 20.0
